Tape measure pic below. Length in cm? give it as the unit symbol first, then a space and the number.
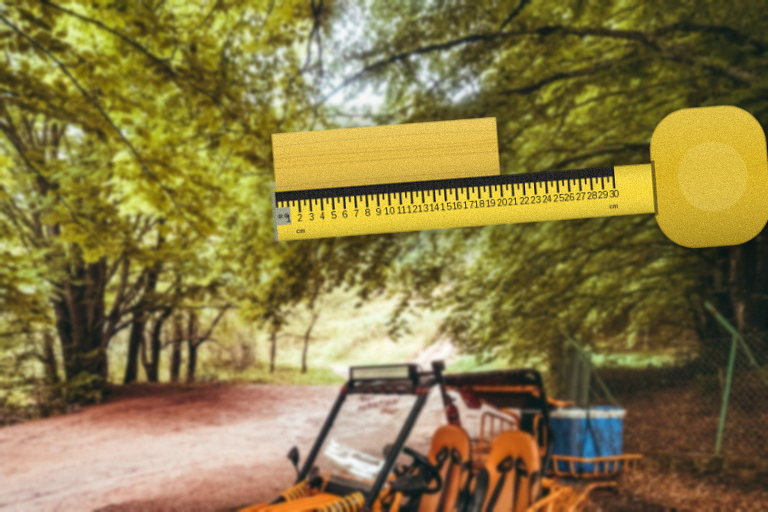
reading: cm 20
